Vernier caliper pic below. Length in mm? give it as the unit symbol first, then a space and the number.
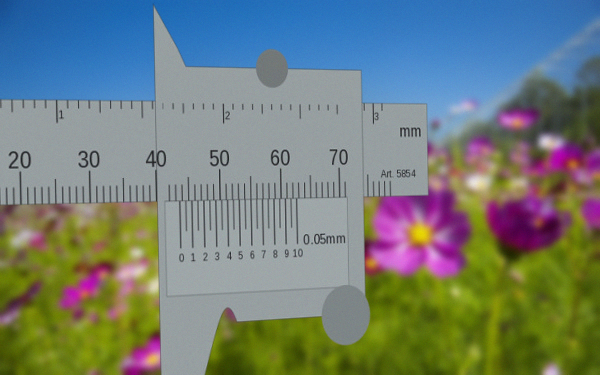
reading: mm 43.6
